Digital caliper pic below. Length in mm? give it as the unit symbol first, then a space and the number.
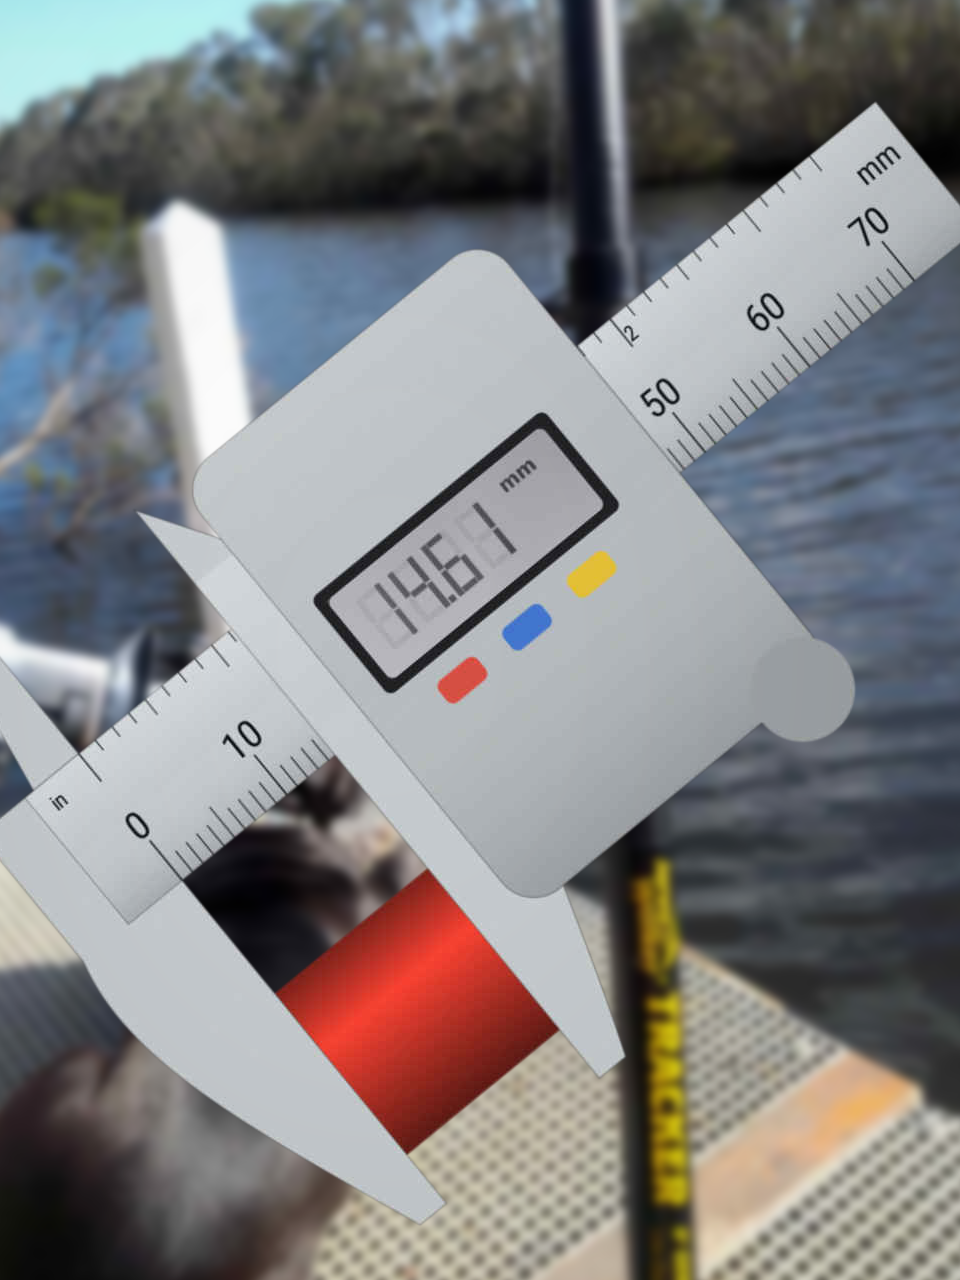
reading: mm 14.61
